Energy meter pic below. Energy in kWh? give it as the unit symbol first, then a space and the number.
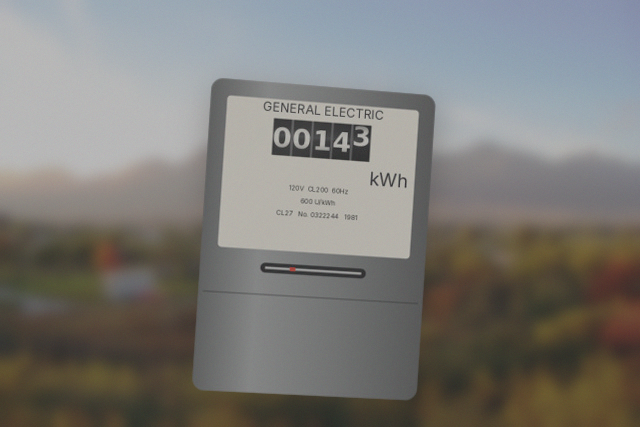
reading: kWh 143
